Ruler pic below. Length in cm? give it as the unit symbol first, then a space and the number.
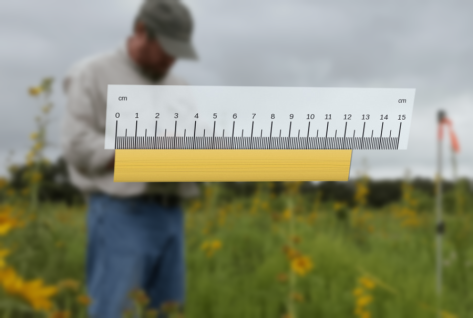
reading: cm 12.5
